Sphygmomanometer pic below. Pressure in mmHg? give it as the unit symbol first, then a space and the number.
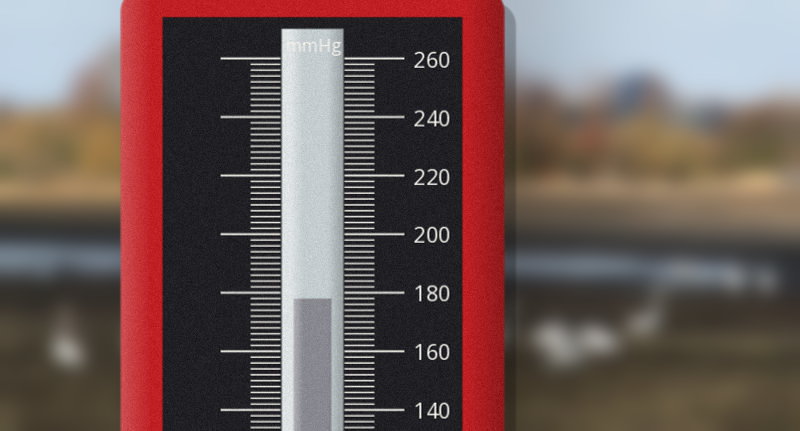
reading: mmHg 178
